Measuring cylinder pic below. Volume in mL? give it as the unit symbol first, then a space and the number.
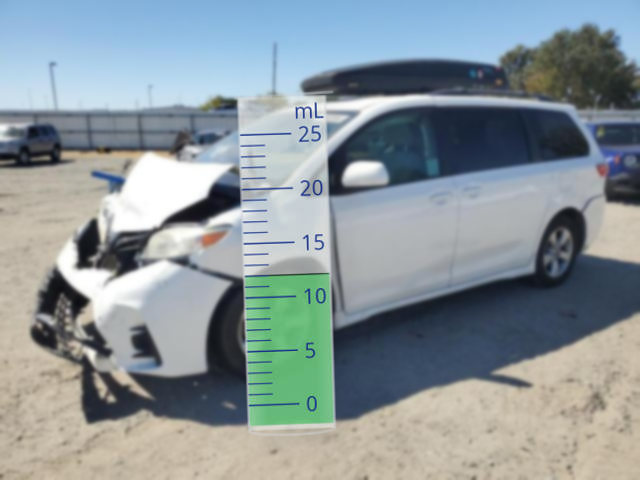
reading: mL 12
